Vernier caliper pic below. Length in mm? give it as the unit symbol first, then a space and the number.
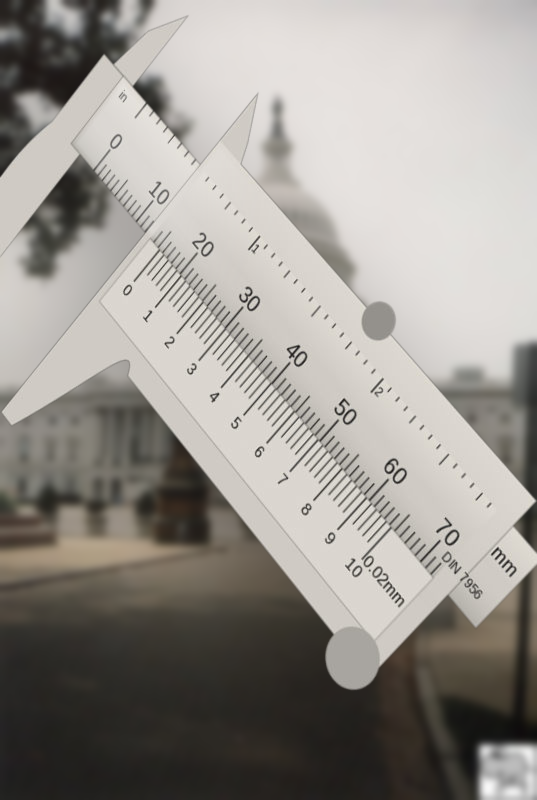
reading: mm 15.4
